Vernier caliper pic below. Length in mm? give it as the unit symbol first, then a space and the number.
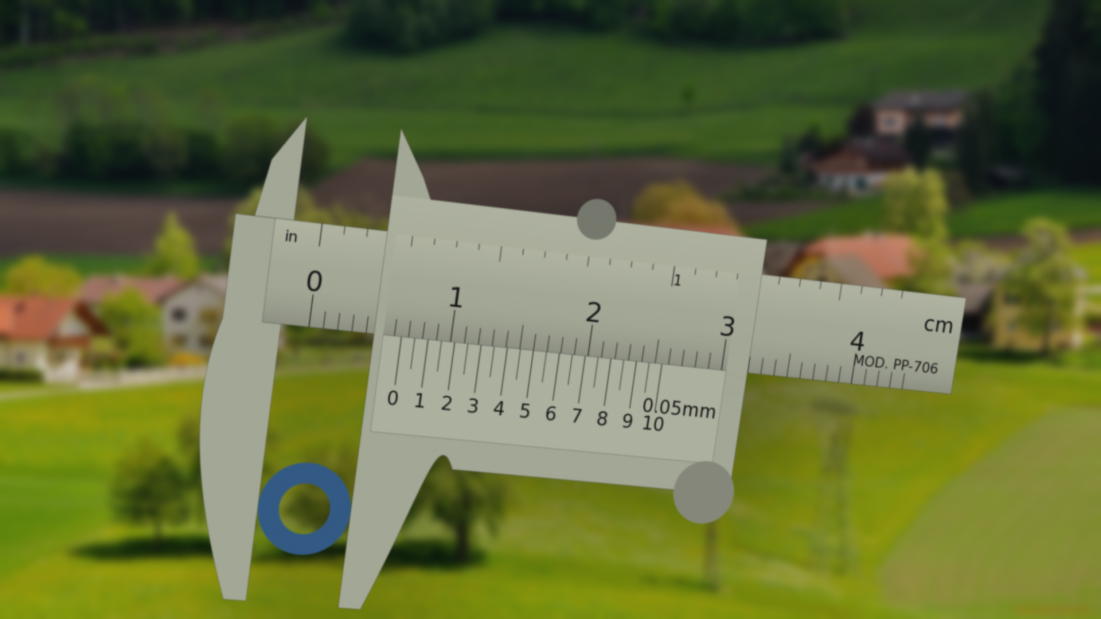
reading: mm 6.5
